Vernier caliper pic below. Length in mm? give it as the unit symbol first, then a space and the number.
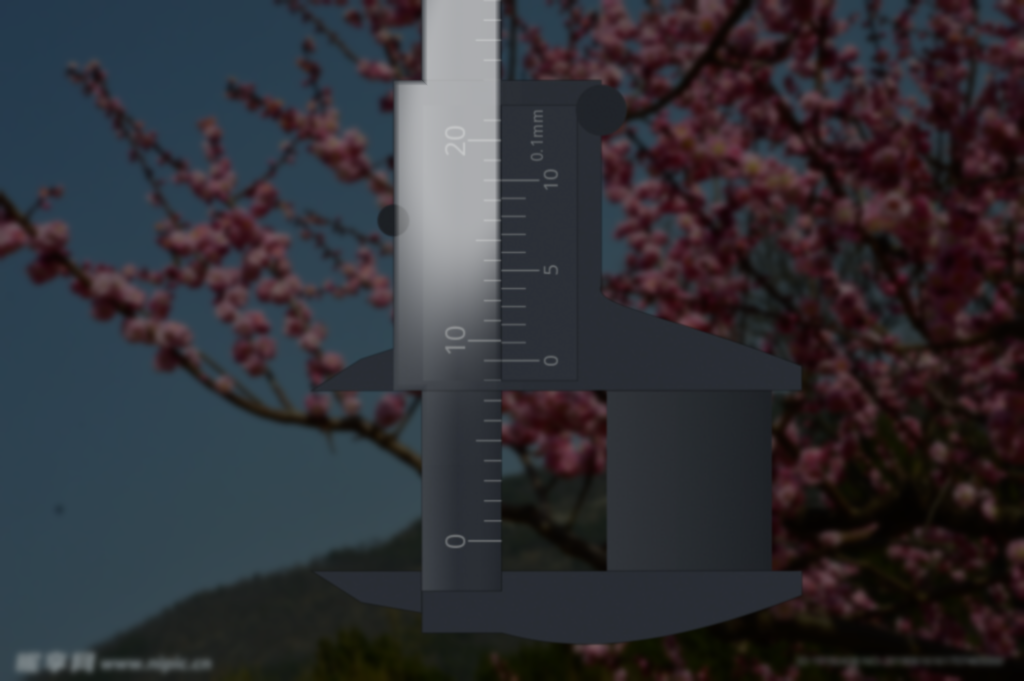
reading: mm 9.0
